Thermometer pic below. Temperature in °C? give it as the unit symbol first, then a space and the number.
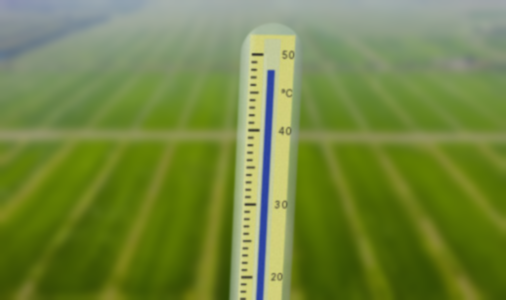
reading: °C 48
